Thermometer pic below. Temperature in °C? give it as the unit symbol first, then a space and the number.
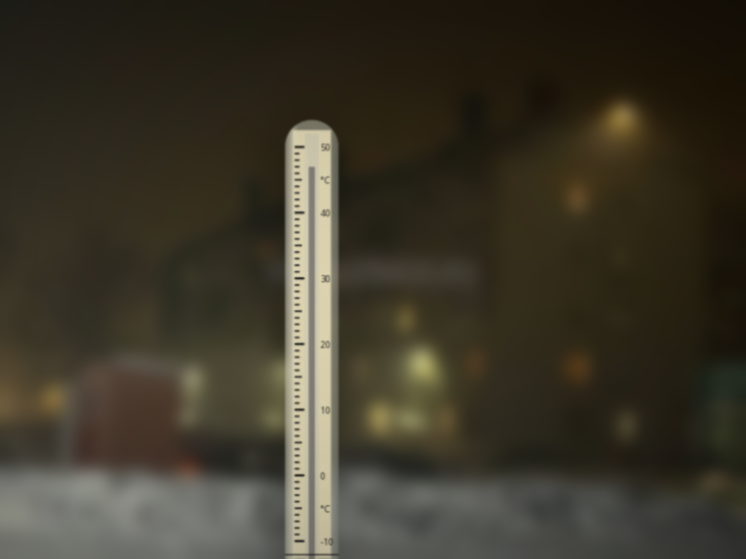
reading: °C 47
